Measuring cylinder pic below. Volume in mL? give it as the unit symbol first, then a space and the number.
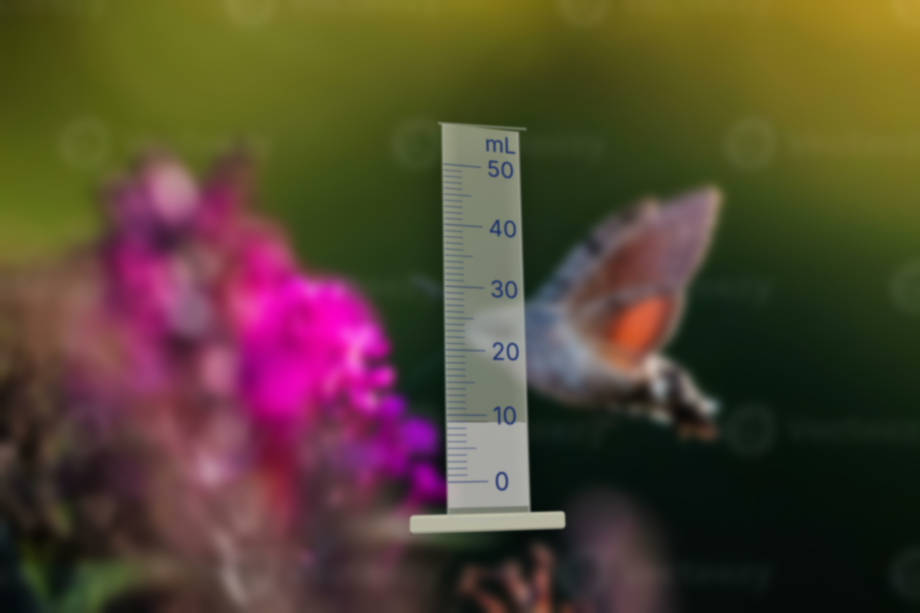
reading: mL 9
